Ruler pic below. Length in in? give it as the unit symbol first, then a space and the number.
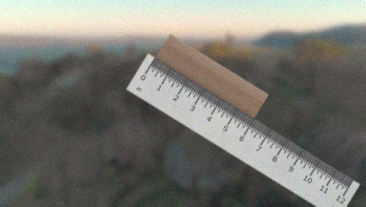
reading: in 6
